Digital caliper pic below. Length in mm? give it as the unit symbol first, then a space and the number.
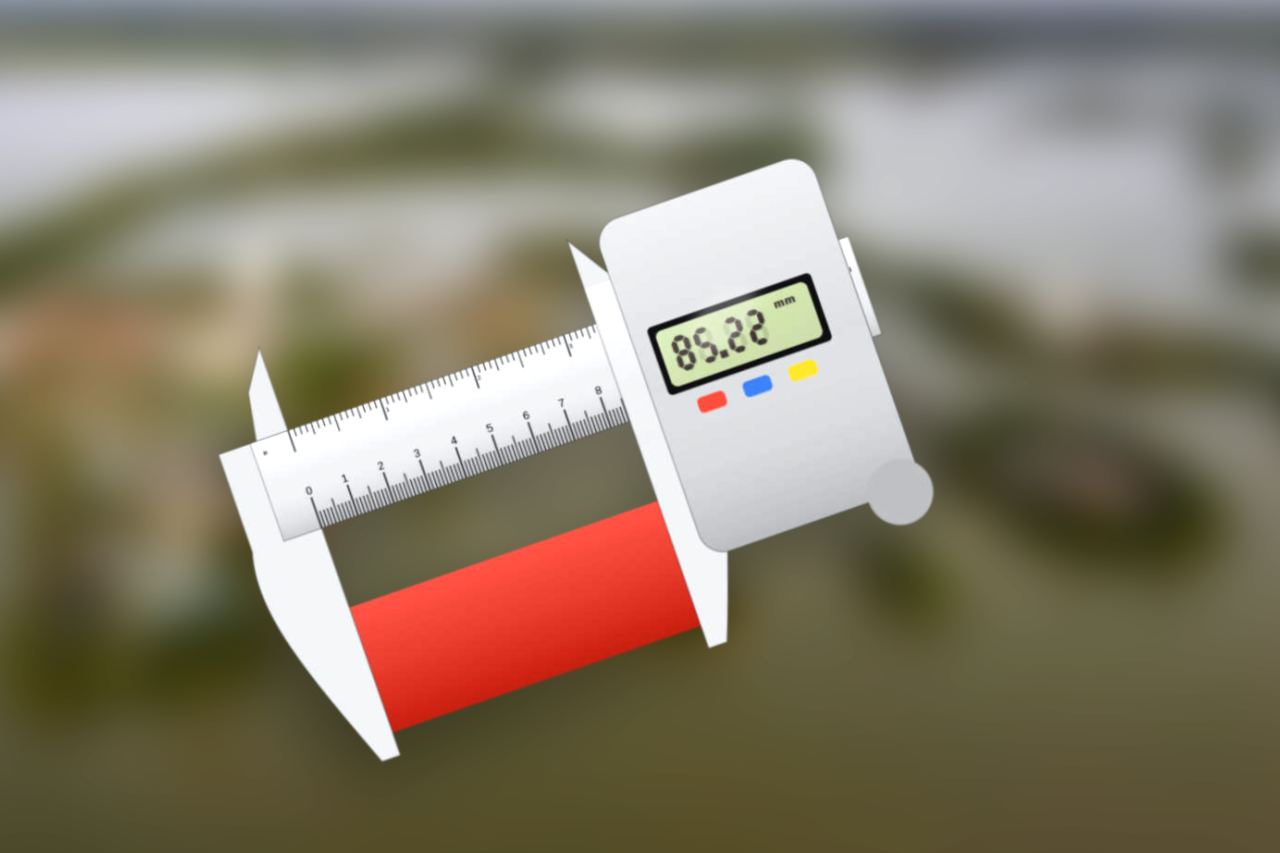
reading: mm 85.22
